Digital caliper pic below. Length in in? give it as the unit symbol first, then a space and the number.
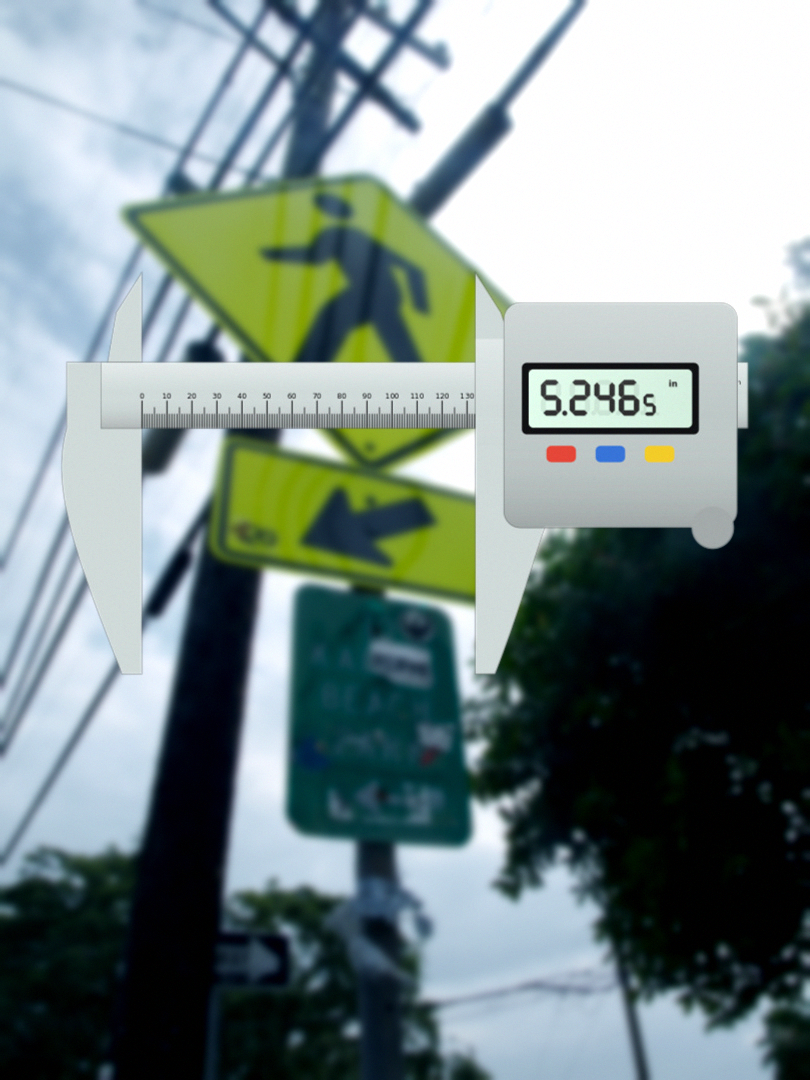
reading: in 5.2465
